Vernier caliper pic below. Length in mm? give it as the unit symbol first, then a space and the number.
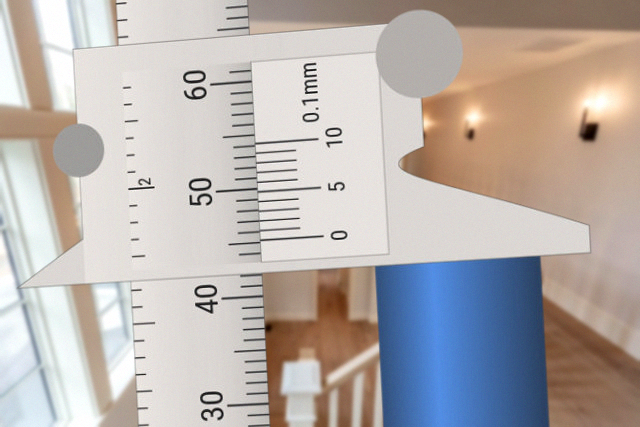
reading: mm 45.2
